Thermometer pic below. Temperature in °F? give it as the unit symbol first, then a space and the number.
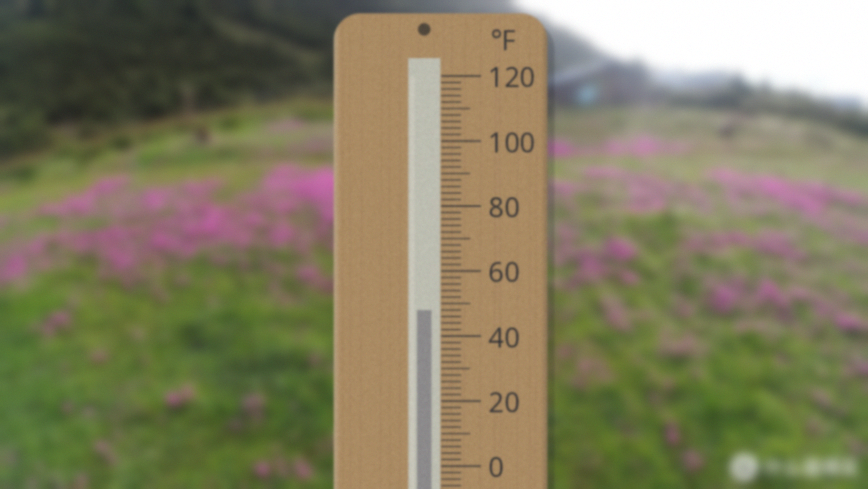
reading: °F 48
